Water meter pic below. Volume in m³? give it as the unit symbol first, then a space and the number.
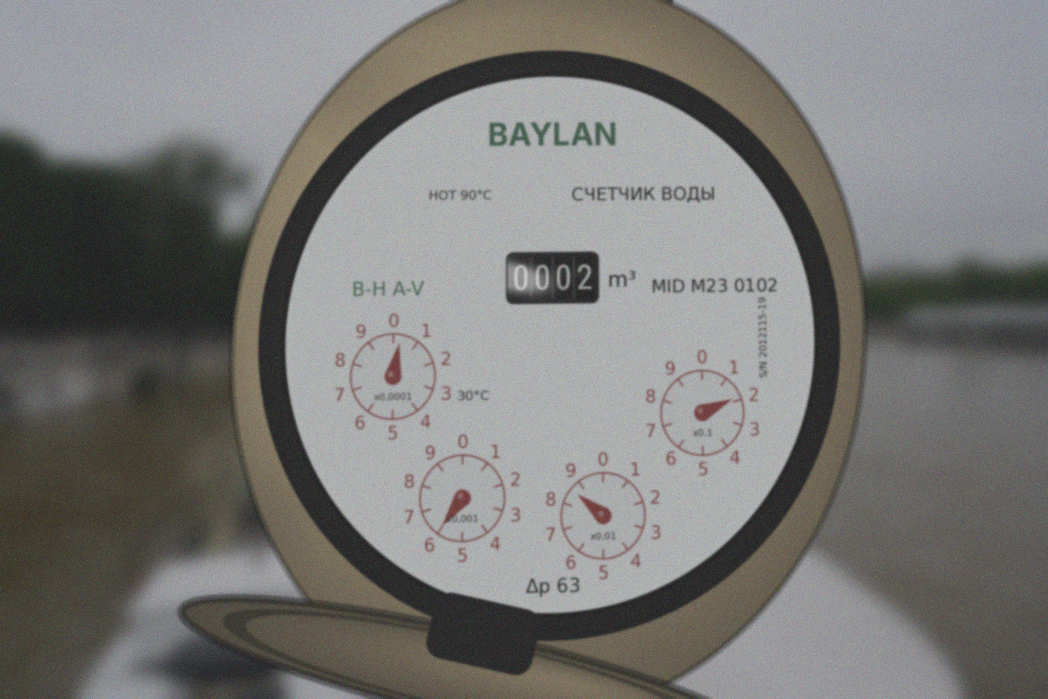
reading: m³ 2.1860
